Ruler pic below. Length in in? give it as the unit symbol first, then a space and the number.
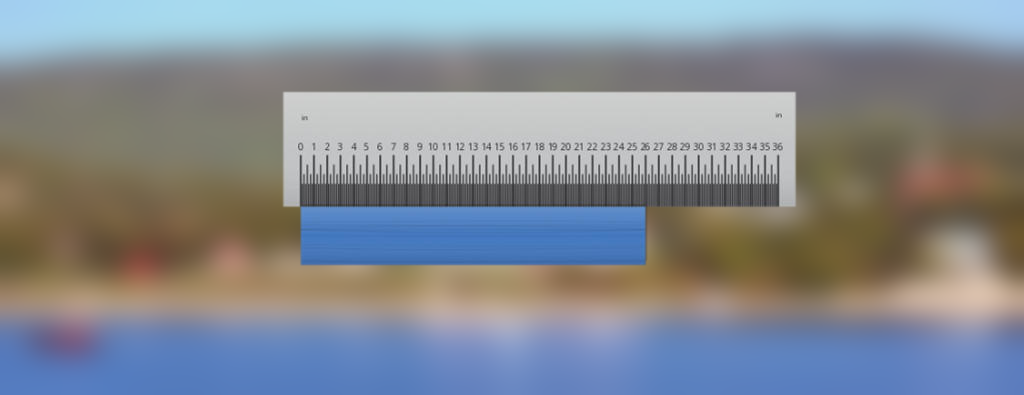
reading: in 26
